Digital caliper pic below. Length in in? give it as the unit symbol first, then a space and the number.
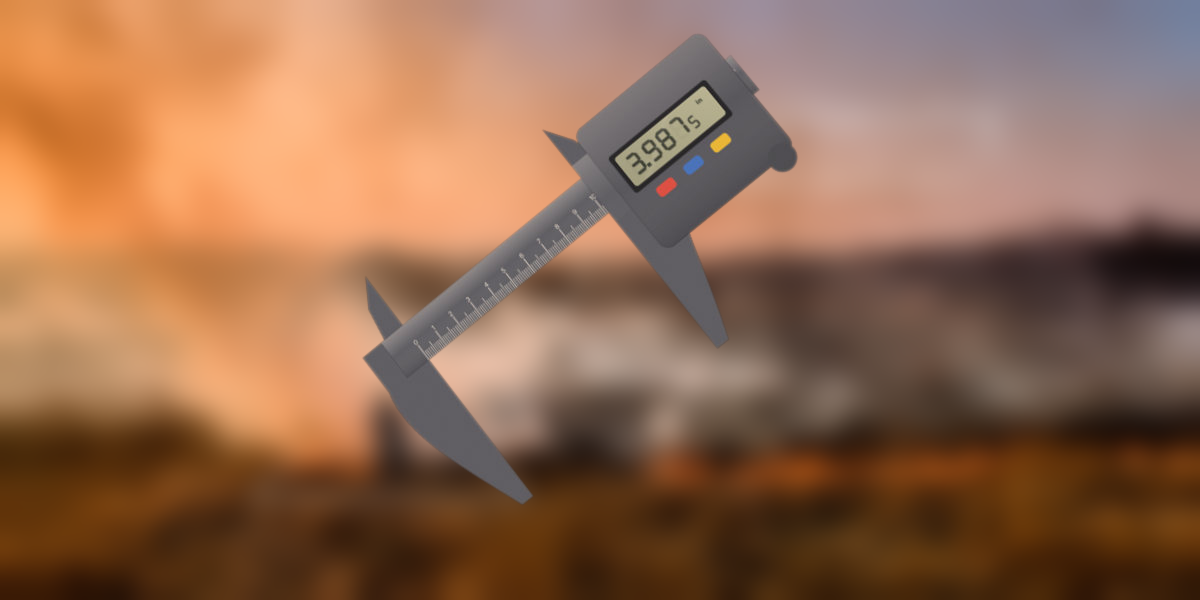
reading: in 3.9875
